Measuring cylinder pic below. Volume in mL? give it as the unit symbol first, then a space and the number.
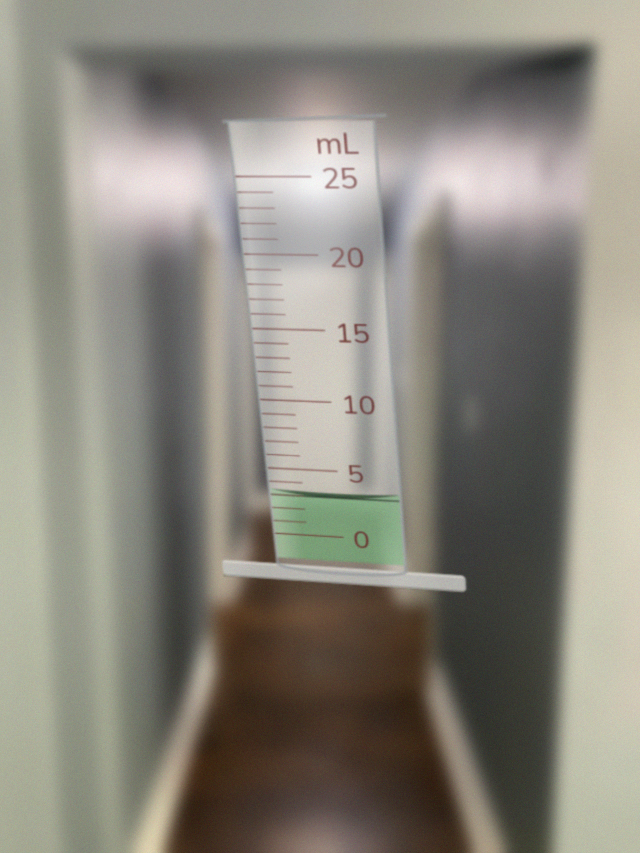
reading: mL 3
